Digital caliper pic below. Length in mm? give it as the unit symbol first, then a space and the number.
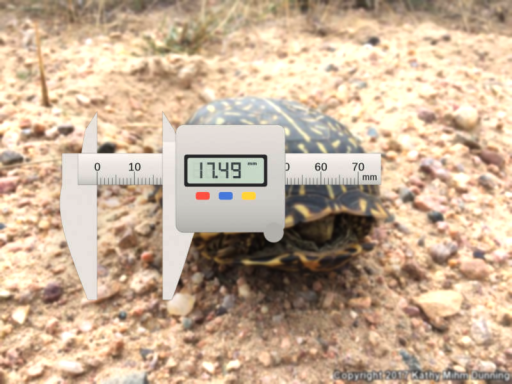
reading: mm 17.49
